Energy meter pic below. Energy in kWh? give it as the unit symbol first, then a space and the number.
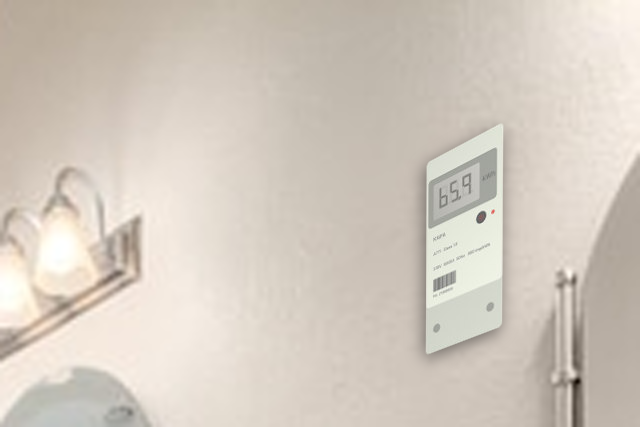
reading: kWh 65.9
